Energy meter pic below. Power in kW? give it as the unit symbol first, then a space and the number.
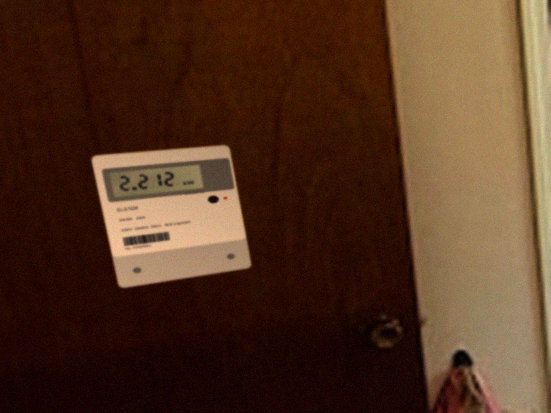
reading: kW 2.212
